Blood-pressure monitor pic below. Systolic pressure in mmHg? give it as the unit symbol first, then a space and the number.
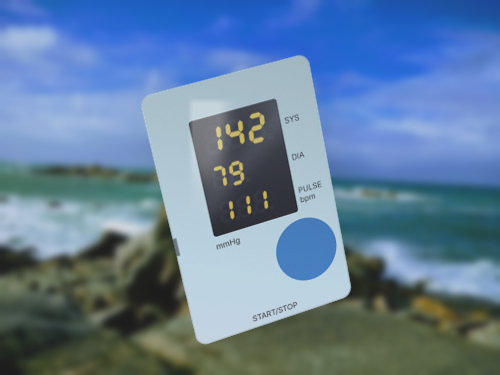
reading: mmHg 142
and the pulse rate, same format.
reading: bpm 111
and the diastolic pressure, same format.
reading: mmHg 79
